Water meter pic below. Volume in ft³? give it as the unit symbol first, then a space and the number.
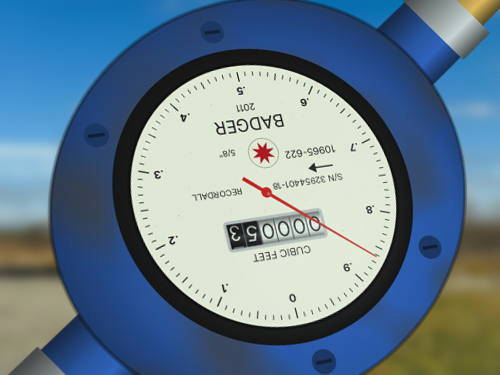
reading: ft³ 52.86
